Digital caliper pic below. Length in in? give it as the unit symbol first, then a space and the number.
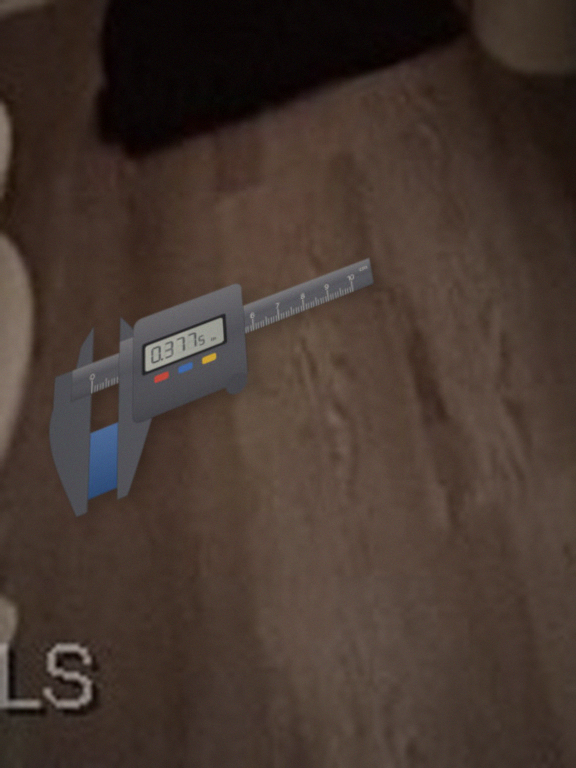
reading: in 0.3775
